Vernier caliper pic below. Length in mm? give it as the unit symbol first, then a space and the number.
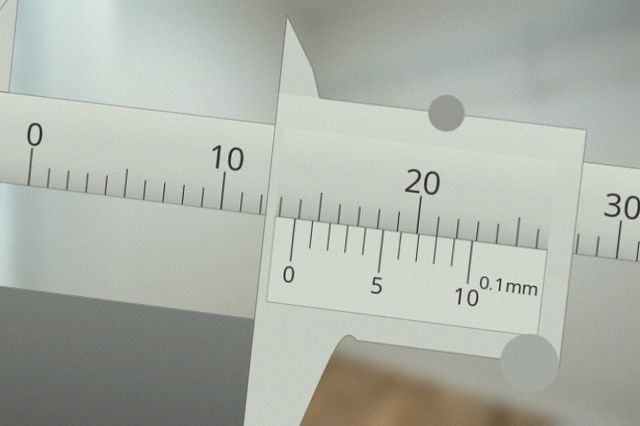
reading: mm 13.8
